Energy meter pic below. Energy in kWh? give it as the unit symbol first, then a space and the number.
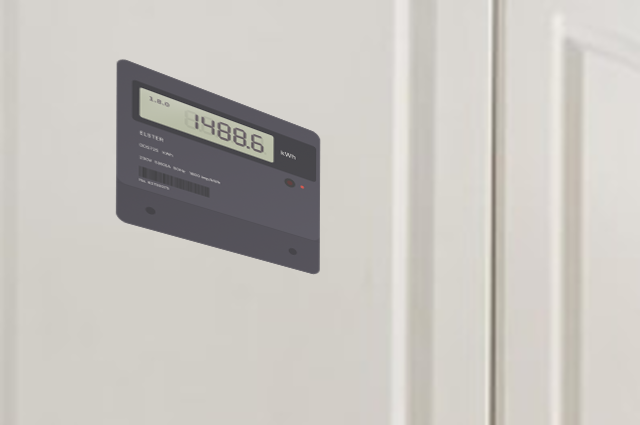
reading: kWh 1488.6
